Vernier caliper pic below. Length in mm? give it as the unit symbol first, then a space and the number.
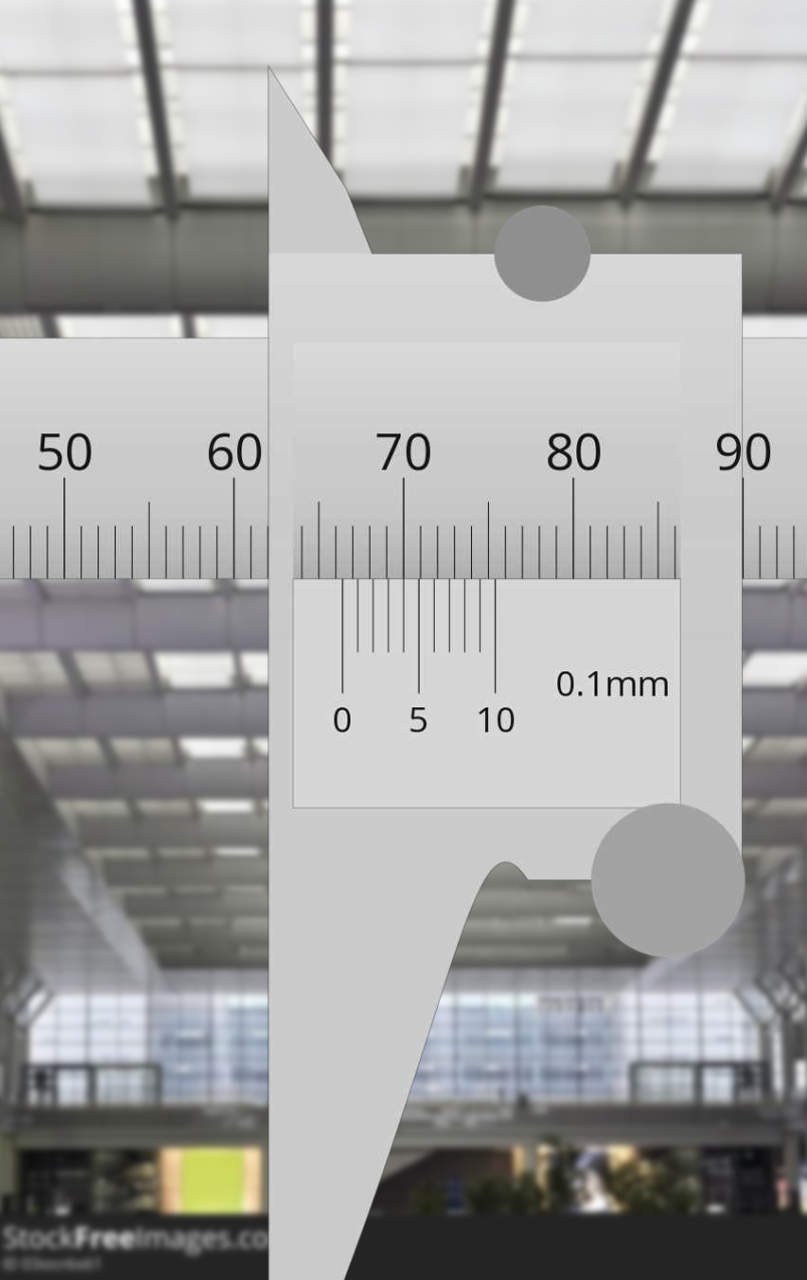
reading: mm 66.4
